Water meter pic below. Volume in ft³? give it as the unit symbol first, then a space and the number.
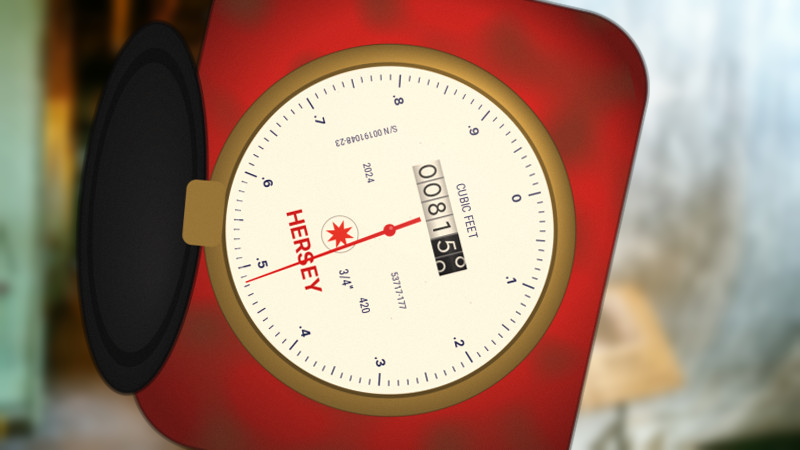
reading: ft³ 8158.48
